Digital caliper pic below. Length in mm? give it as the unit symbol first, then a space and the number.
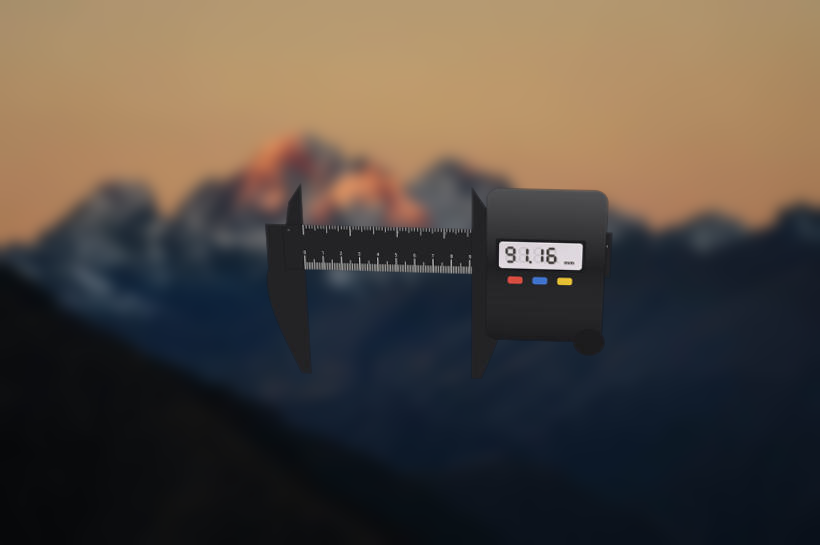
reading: mm 91.16
